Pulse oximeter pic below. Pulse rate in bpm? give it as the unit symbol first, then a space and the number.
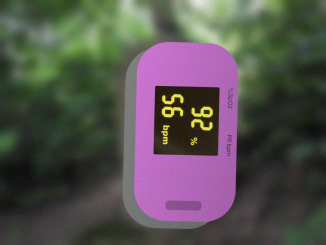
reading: bpm 56
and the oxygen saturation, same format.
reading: % 92
